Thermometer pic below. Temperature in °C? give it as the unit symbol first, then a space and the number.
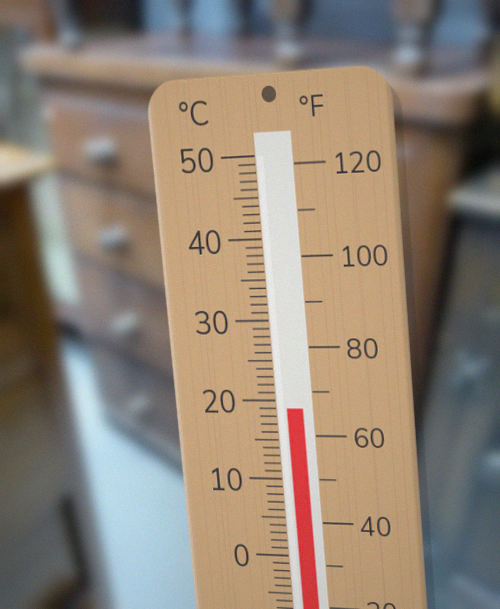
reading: °C 19
